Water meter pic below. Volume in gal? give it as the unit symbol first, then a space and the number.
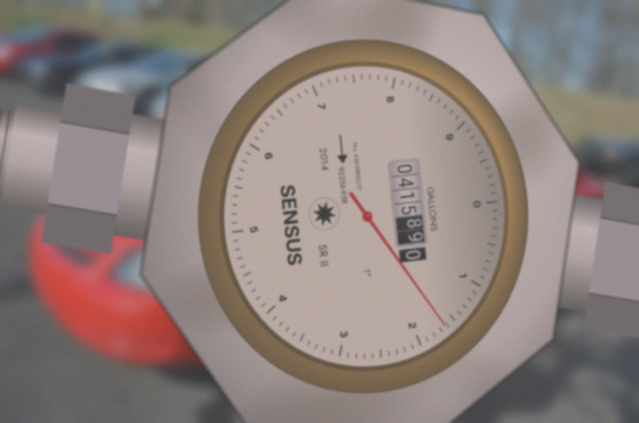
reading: gal 415891.6
